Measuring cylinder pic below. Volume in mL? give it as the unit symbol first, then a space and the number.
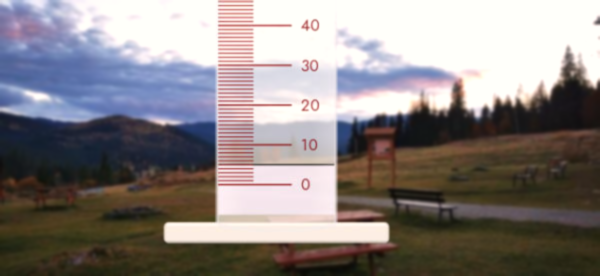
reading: mL 5
